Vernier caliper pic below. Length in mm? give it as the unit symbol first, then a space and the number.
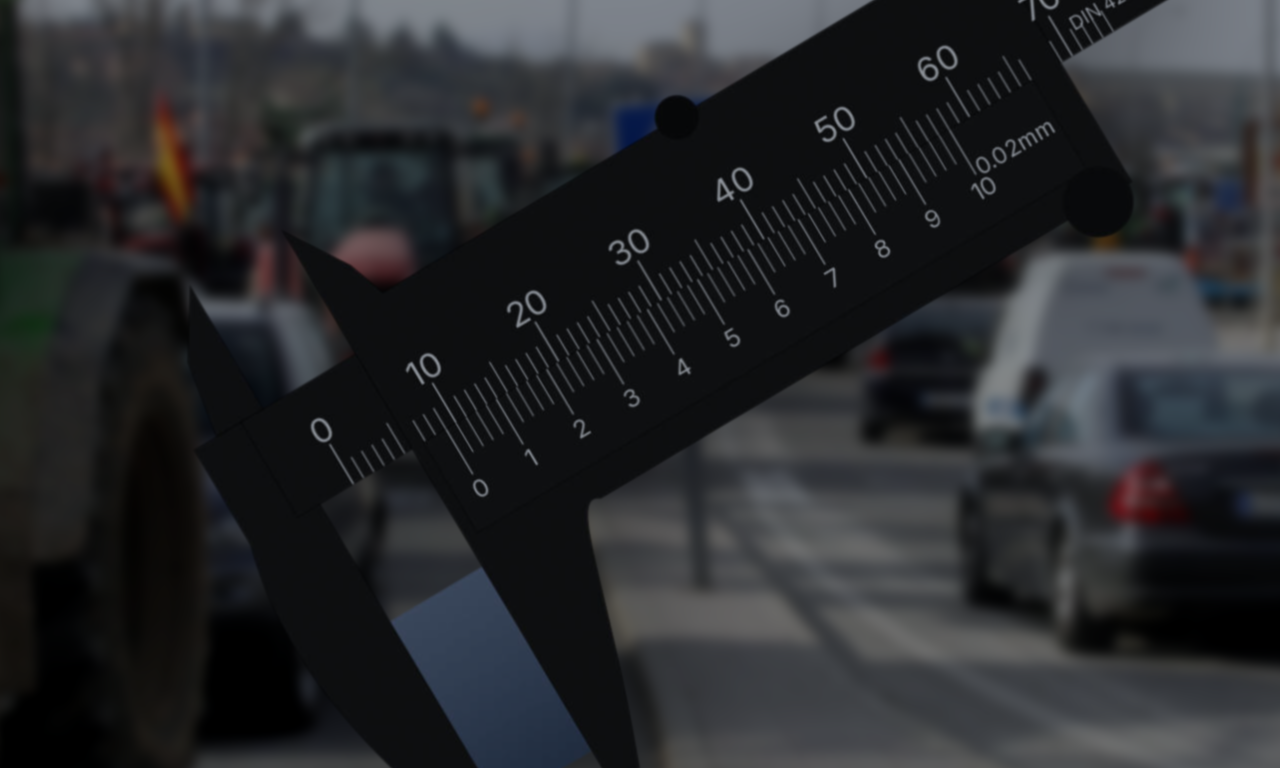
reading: mm 9.0
